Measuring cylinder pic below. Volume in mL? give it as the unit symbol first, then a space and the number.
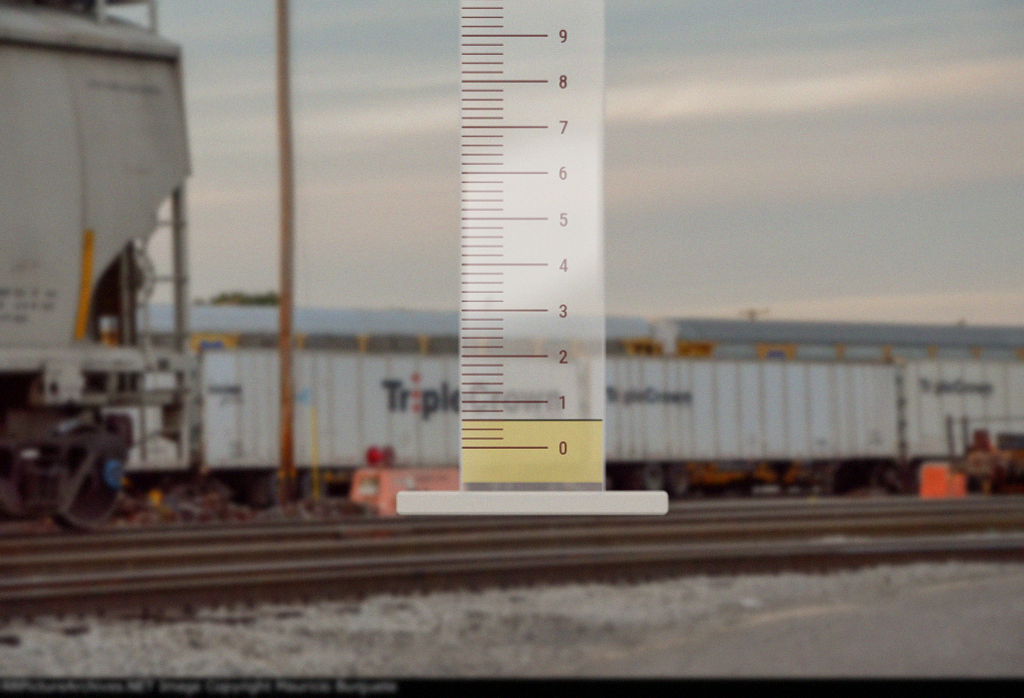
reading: mL 0.6
